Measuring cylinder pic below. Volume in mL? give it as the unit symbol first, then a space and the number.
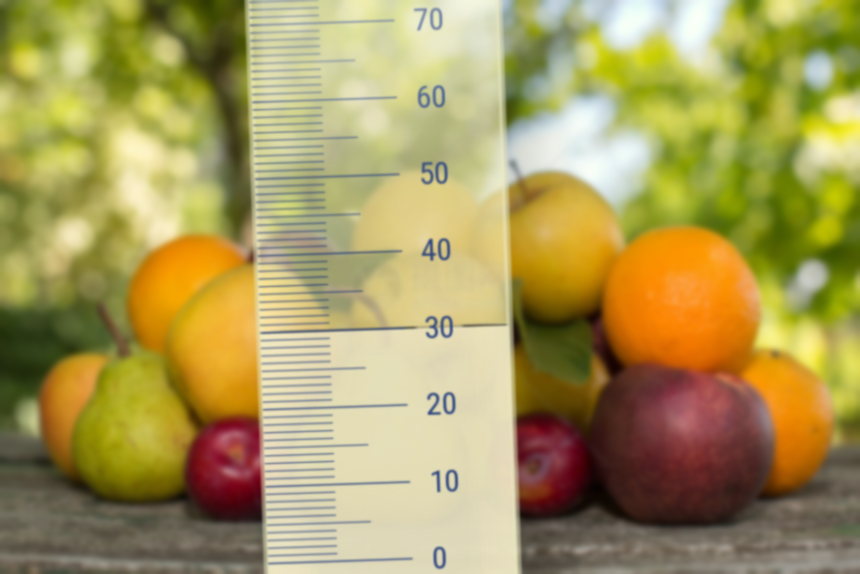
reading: mL 30
